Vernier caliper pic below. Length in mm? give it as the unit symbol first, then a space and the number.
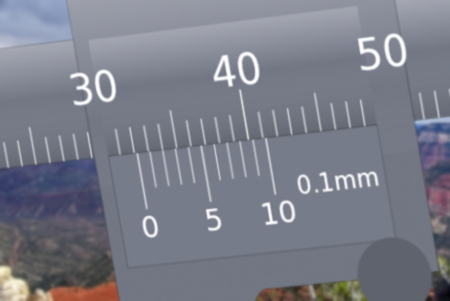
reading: mm 32.2
